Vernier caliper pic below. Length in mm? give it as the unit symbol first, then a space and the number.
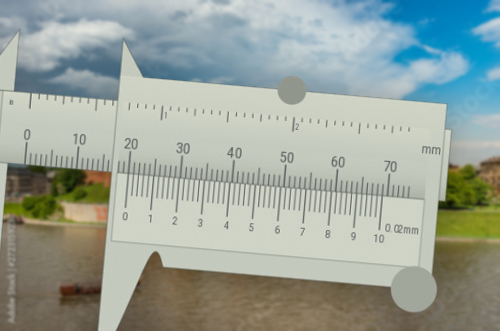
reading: mm 20.0
